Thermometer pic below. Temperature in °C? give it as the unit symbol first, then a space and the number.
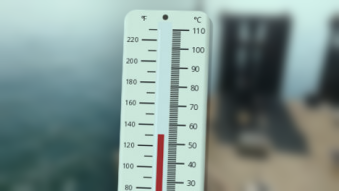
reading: °C 55
